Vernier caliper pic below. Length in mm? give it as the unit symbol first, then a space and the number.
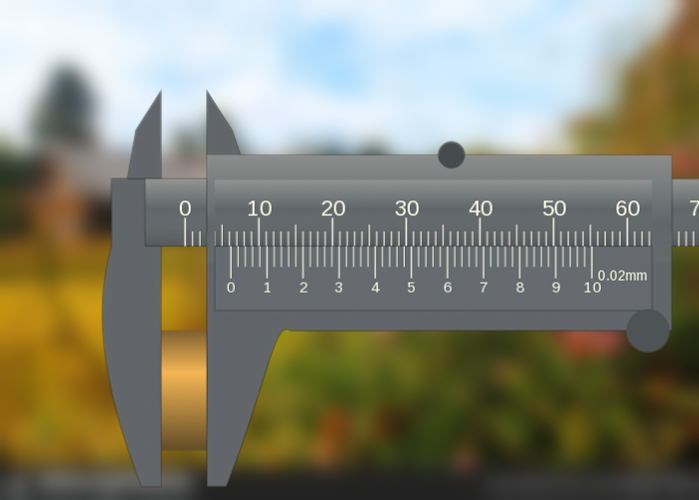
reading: mm 6.2
